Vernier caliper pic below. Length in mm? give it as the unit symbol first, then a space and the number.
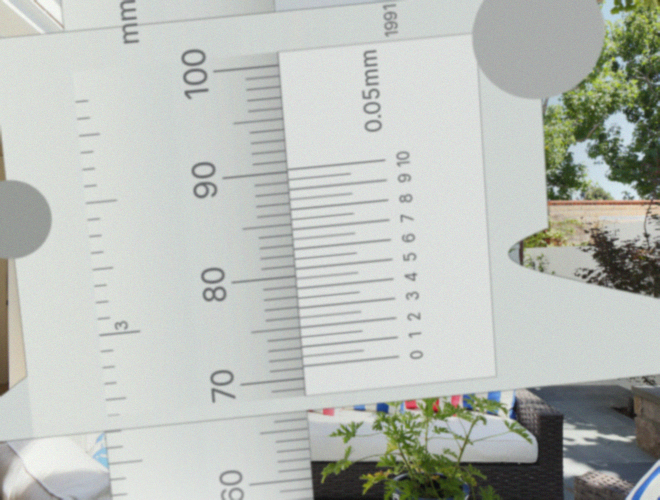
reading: mm 71.2
